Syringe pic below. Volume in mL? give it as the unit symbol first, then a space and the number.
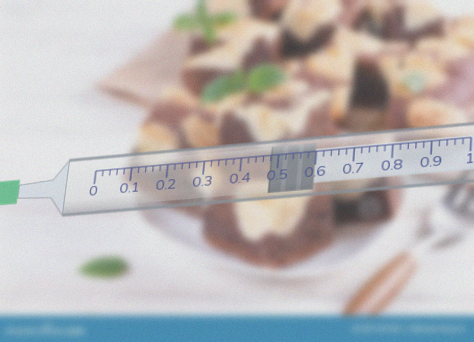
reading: mL 0.48
